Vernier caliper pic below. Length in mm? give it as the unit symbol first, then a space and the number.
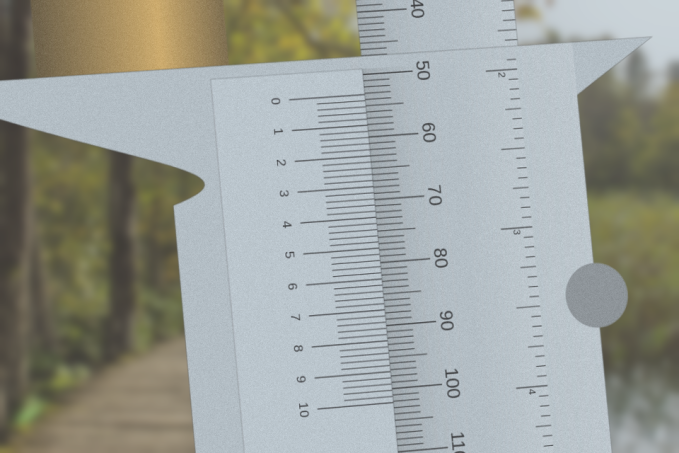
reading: mm 53.2
